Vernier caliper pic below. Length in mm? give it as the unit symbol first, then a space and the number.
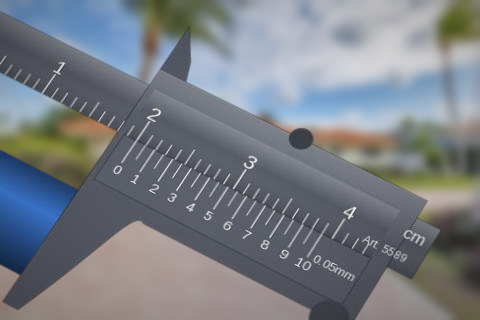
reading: mm 20.0
